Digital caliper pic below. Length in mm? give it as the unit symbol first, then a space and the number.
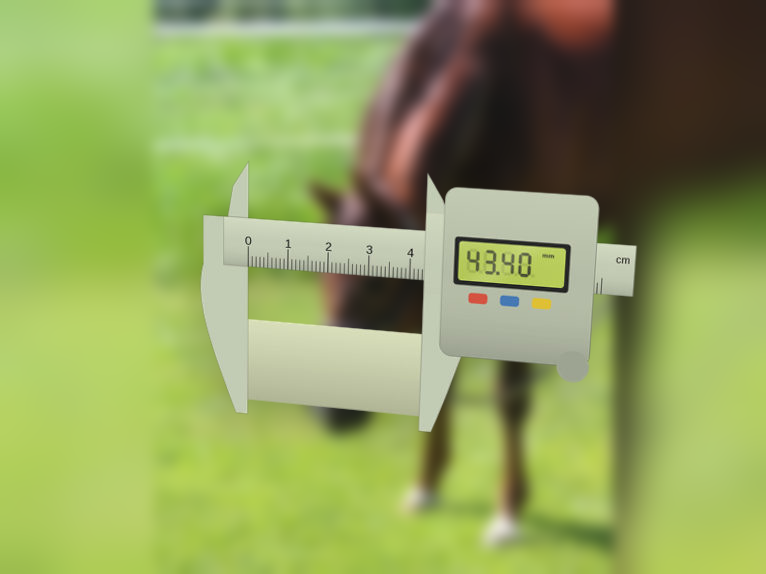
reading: mm 43.40
